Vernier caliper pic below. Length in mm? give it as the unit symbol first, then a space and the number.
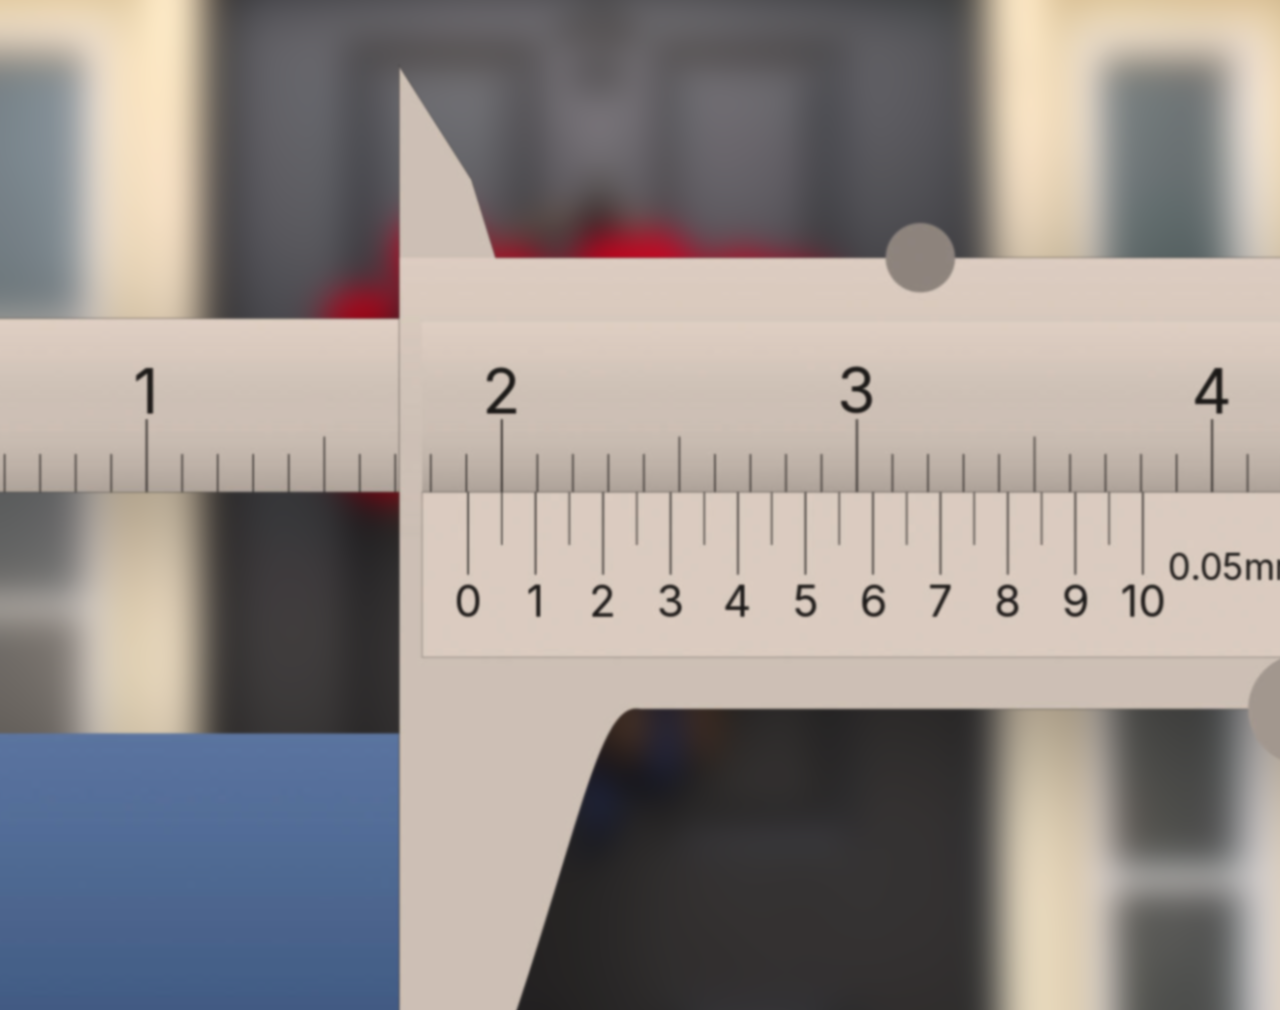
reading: mm 19.05
